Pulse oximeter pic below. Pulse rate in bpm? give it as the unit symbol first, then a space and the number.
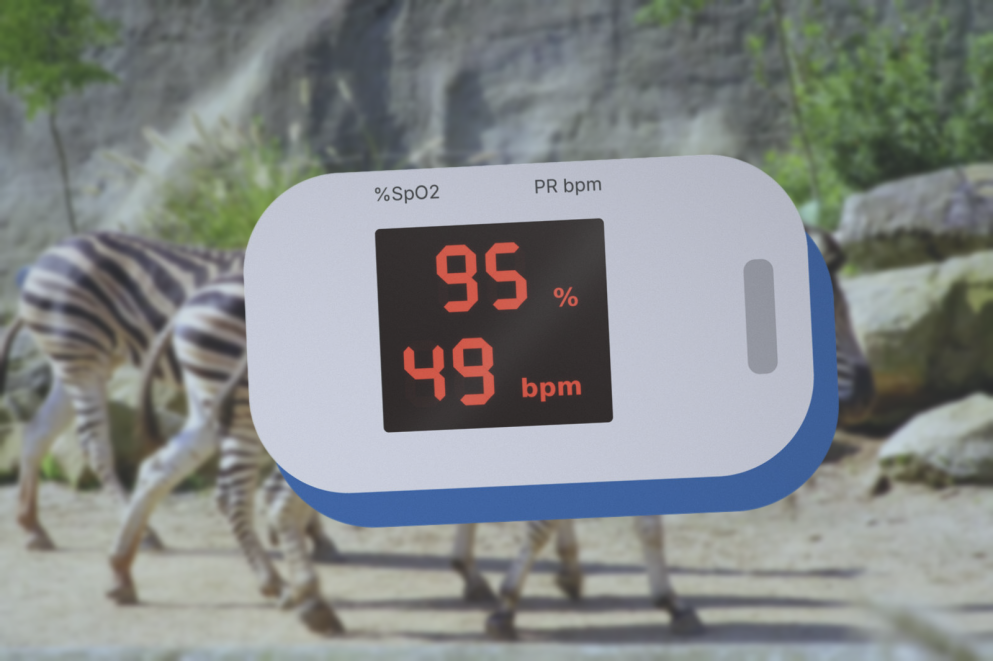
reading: bpm 49
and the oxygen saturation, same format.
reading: % 95
